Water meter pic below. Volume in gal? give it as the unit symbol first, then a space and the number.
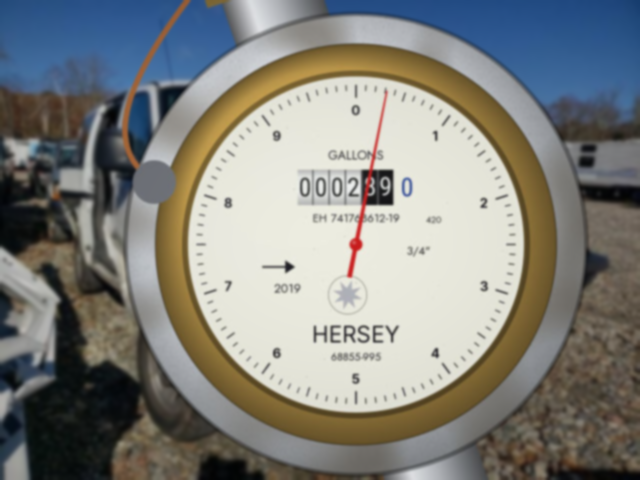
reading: gal 2890.3
